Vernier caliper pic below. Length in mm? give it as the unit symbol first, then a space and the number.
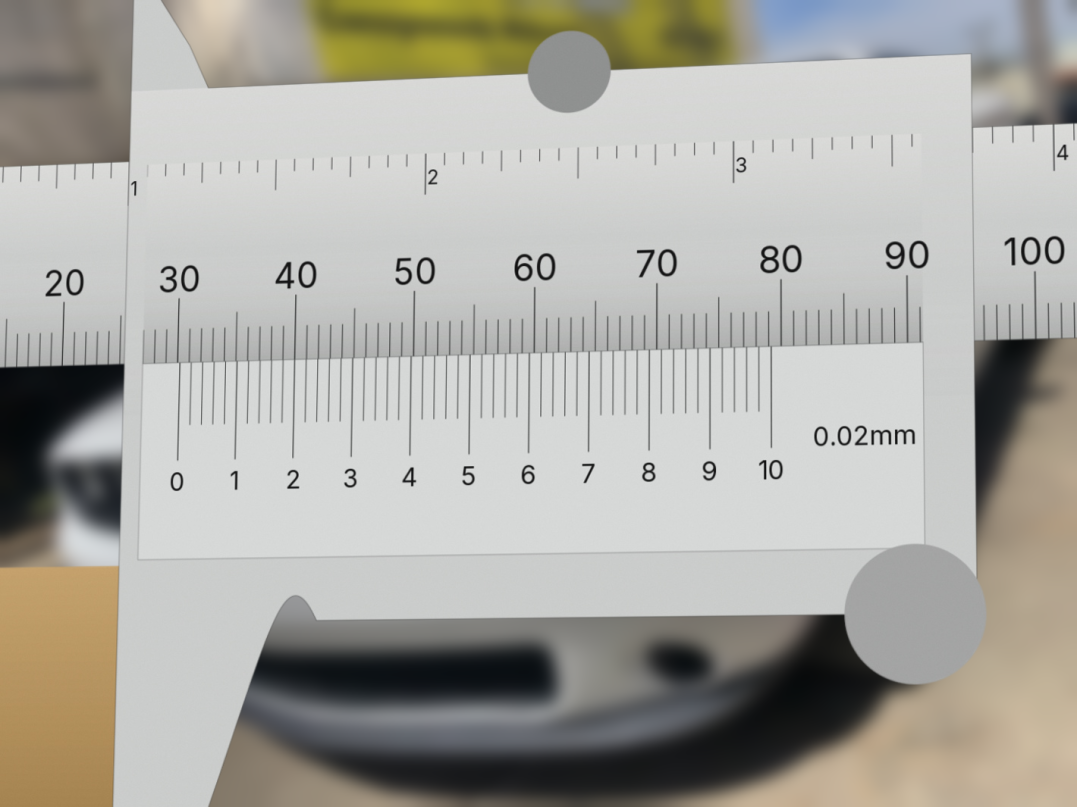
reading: mm 30.2
